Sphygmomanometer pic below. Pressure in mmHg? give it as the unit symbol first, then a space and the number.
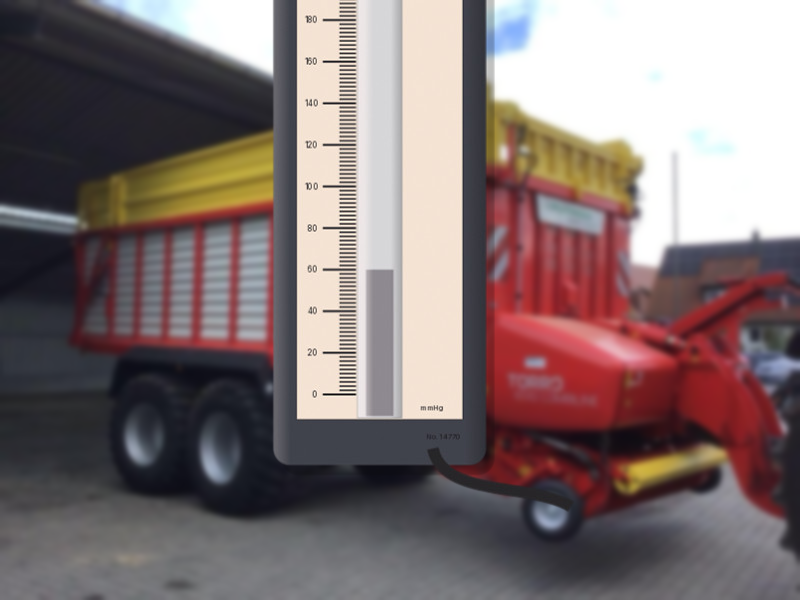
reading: mmHg 60
